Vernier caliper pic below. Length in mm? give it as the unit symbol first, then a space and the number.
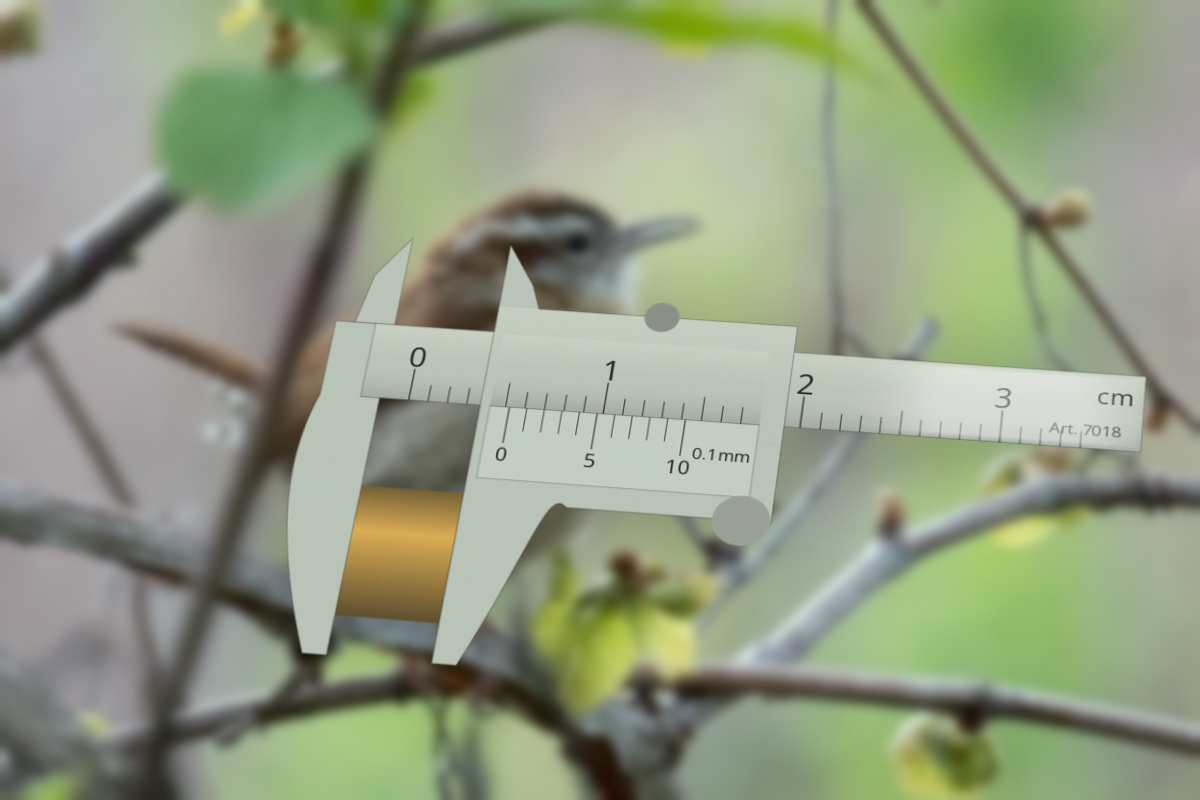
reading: mm 5.2
